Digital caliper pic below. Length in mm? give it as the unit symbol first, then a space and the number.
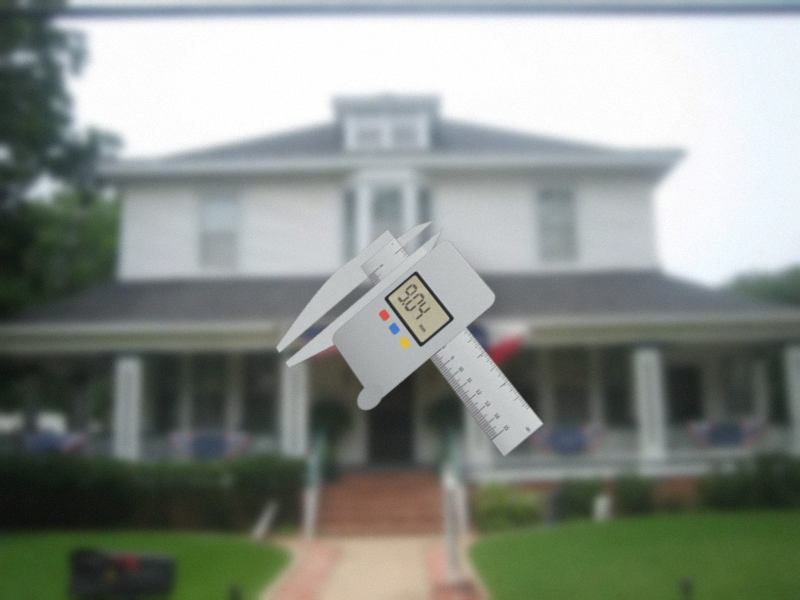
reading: mm 9.04
